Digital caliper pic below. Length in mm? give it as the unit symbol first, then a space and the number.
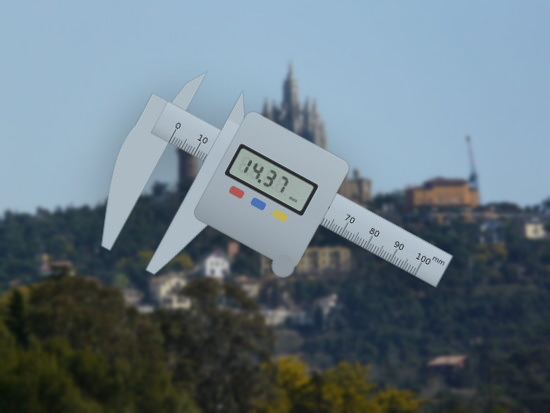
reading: mm 14.37
